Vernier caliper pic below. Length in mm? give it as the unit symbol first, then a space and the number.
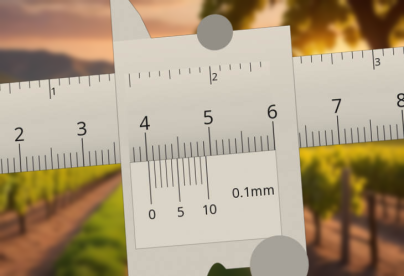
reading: mm 40.2
